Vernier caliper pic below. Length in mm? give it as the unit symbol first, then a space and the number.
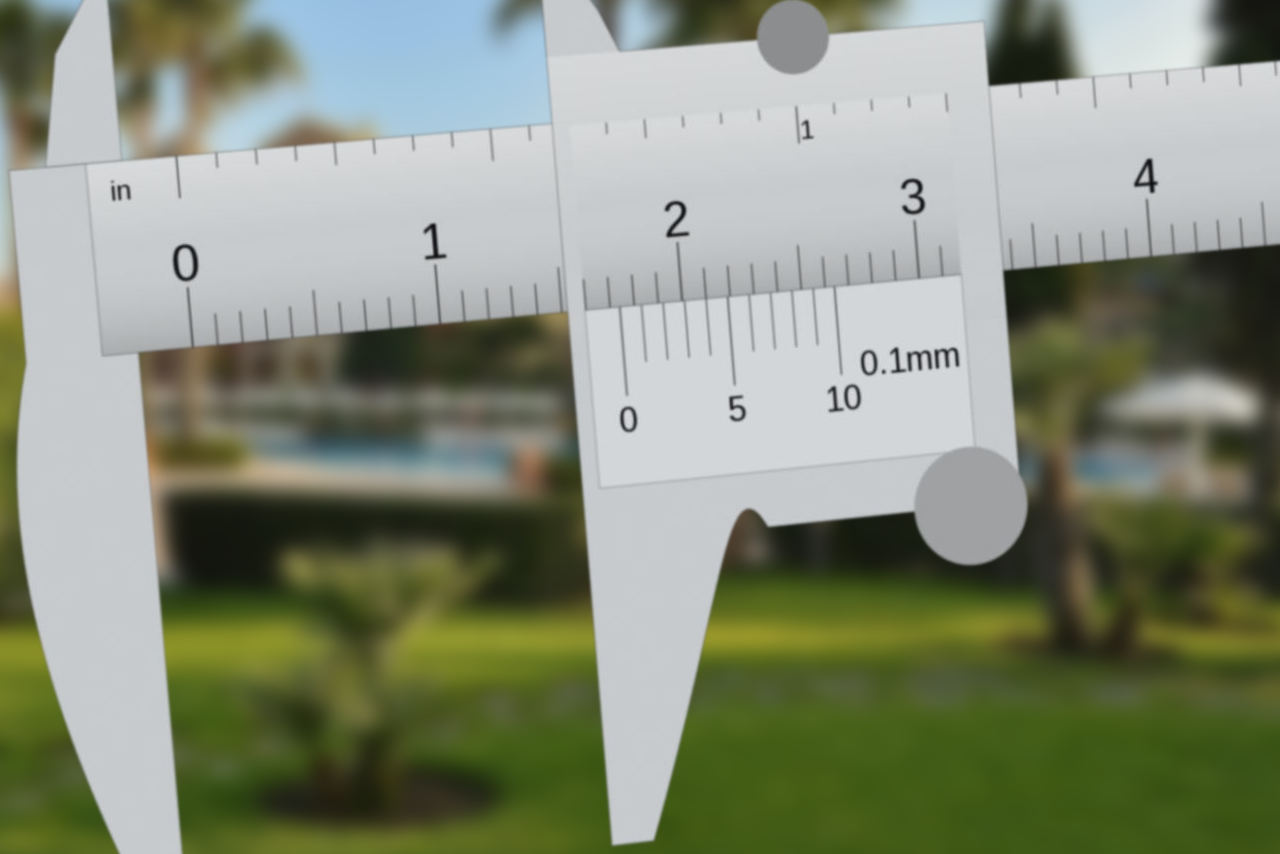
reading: mm 17.4
